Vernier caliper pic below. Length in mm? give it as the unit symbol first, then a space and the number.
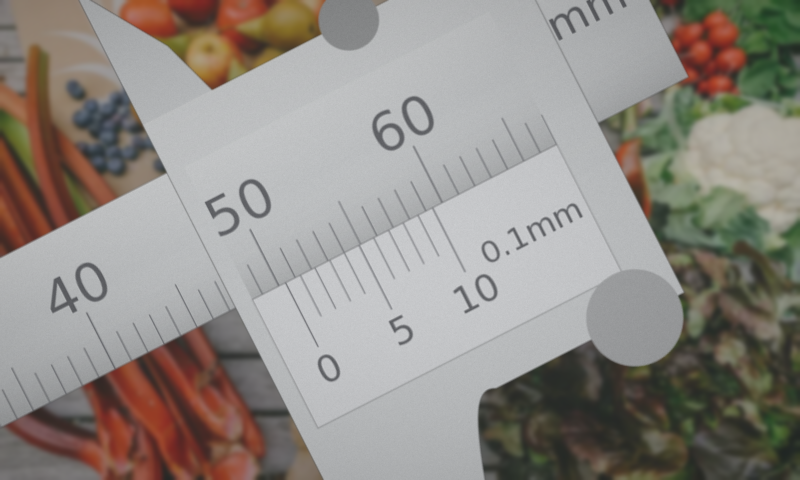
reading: mm 50.4
